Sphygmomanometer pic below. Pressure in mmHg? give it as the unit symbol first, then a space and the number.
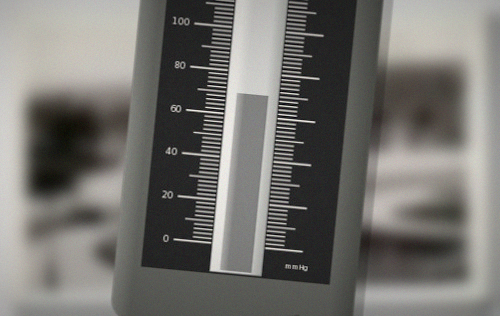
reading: mmHg 70
